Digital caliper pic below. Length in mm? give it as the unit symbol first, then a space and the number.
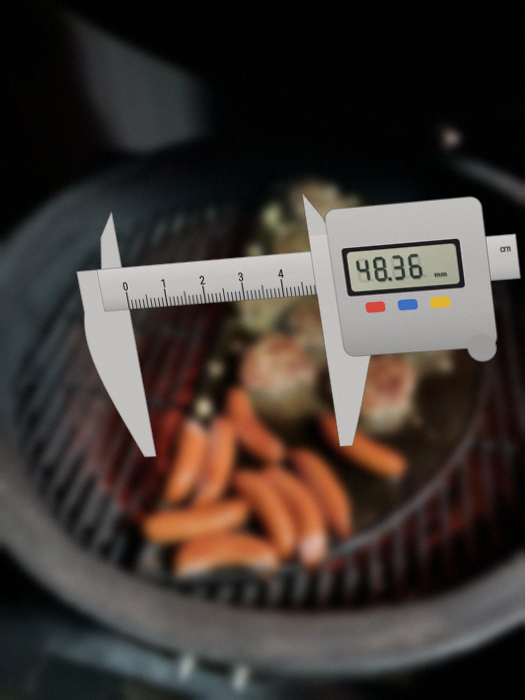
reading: mm 48.36
